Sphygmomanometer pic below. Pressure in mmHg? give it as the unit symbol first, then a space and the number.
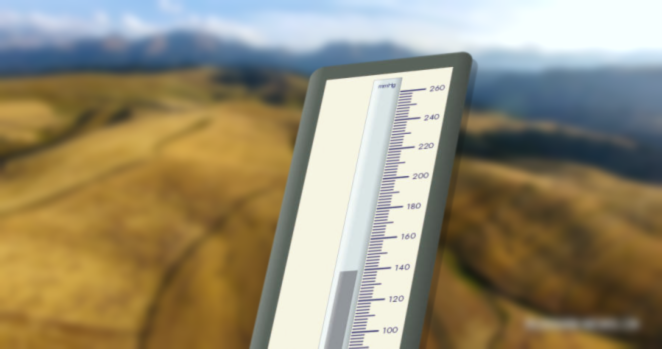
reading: mmHg 140
